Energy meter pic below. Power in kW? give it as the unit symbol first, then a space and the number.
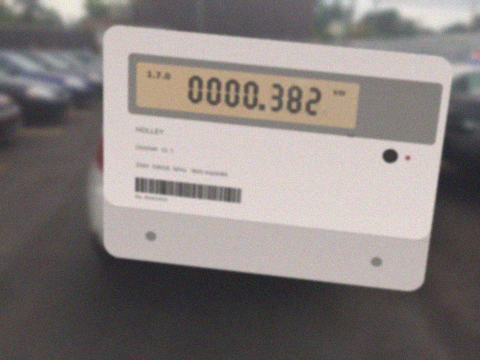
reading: kW 0.382
